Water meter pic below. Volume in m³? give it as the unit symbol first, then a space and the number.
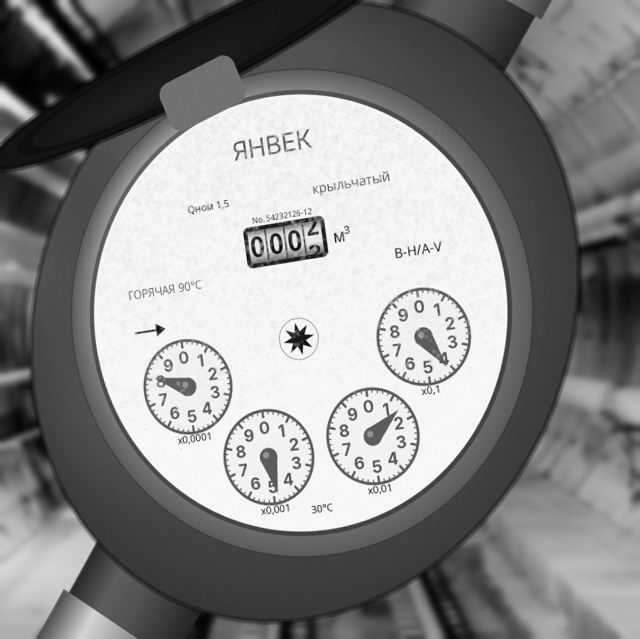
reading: m³ 2.4148
